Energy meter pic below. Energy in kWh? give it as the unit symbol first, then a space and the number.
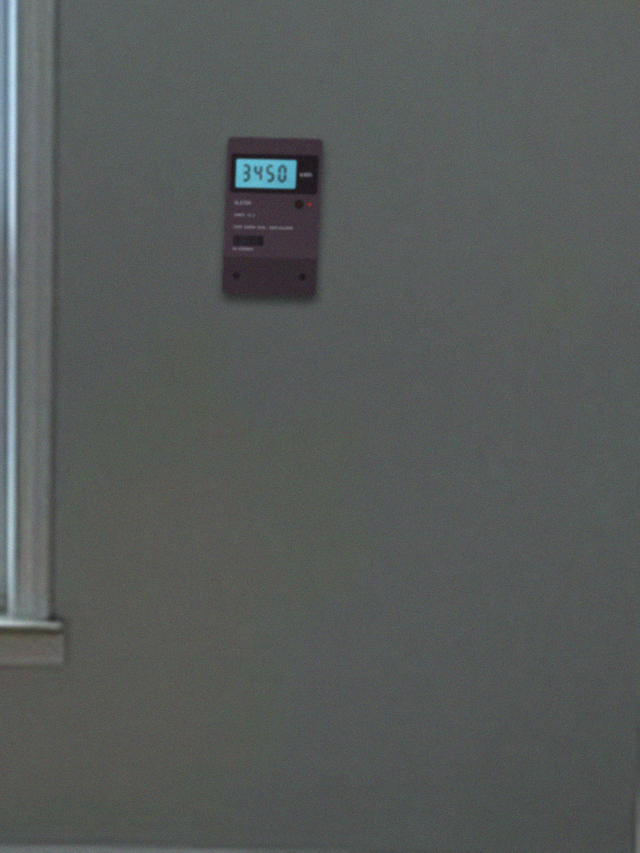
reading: kWh 3450
